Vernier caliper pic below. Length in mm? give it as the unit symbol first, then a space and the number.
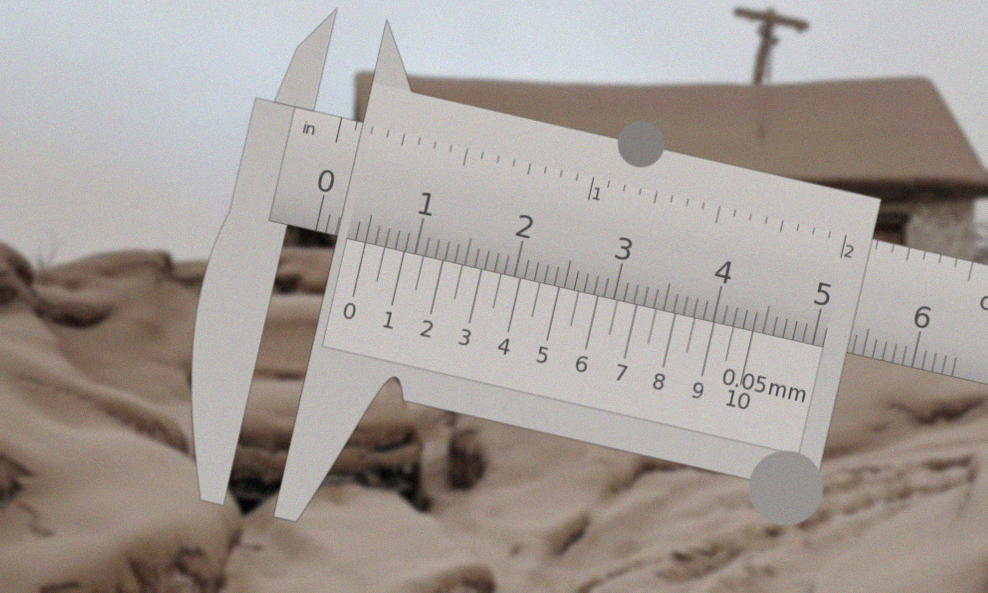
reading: mm 5.0
